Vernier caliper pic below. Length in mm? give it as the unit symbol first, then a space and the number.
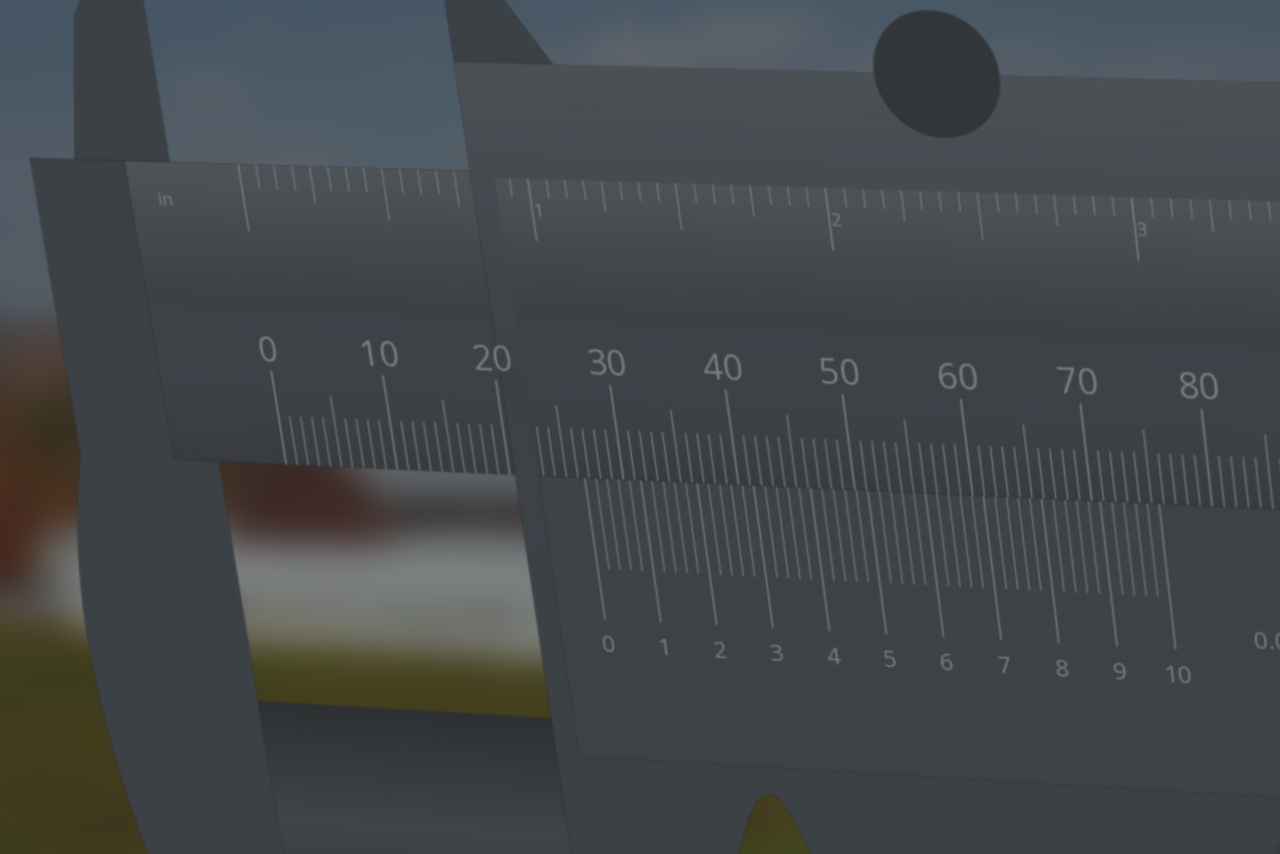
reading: mm 26.6
